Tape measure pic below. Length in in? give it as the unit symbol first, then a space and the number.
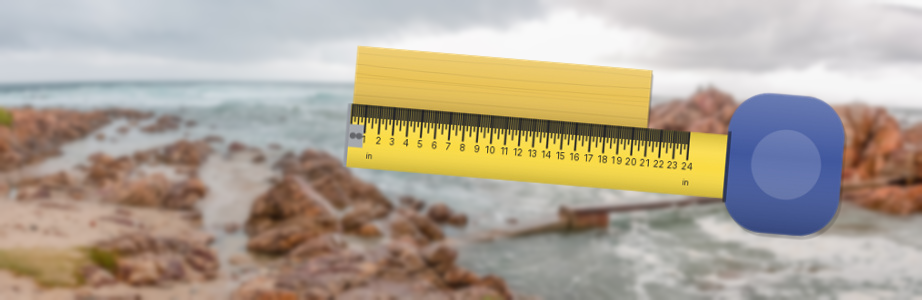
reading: in 21
